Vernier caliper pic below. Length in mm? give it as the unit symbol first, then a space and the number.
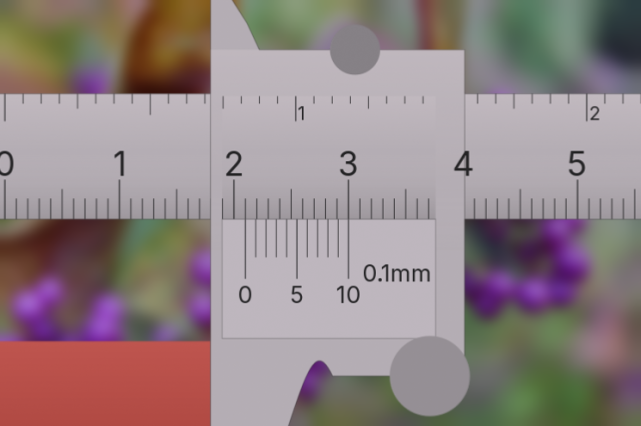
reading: mm 21.0
